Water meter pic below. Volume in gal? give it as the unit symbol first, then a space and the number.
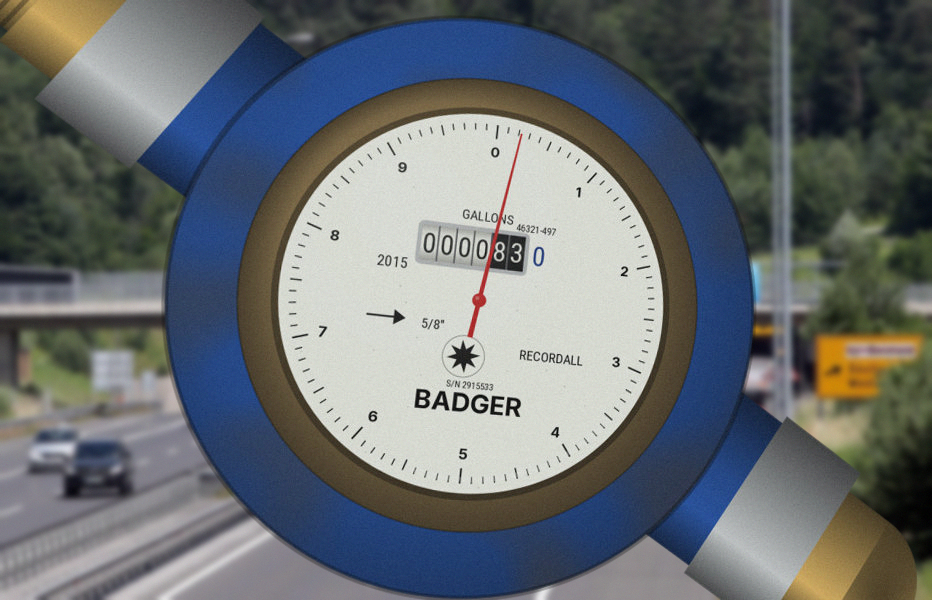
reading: gal 830.2
